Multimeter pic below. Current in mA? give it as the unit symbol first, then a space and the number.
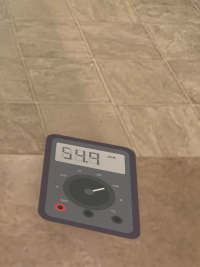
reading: mA 54.9
